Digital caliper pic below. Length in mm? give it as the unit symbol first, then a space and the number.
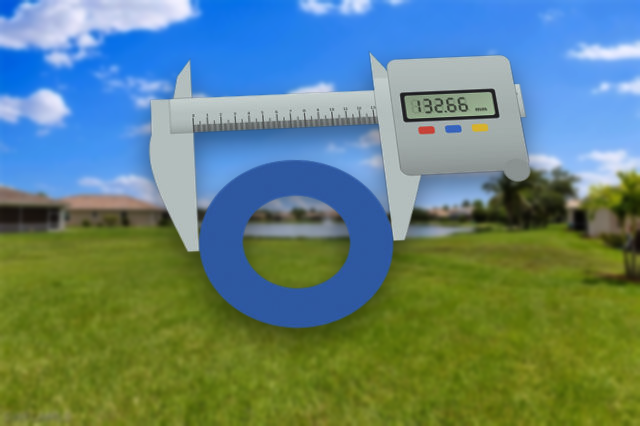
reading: mm 132.66
